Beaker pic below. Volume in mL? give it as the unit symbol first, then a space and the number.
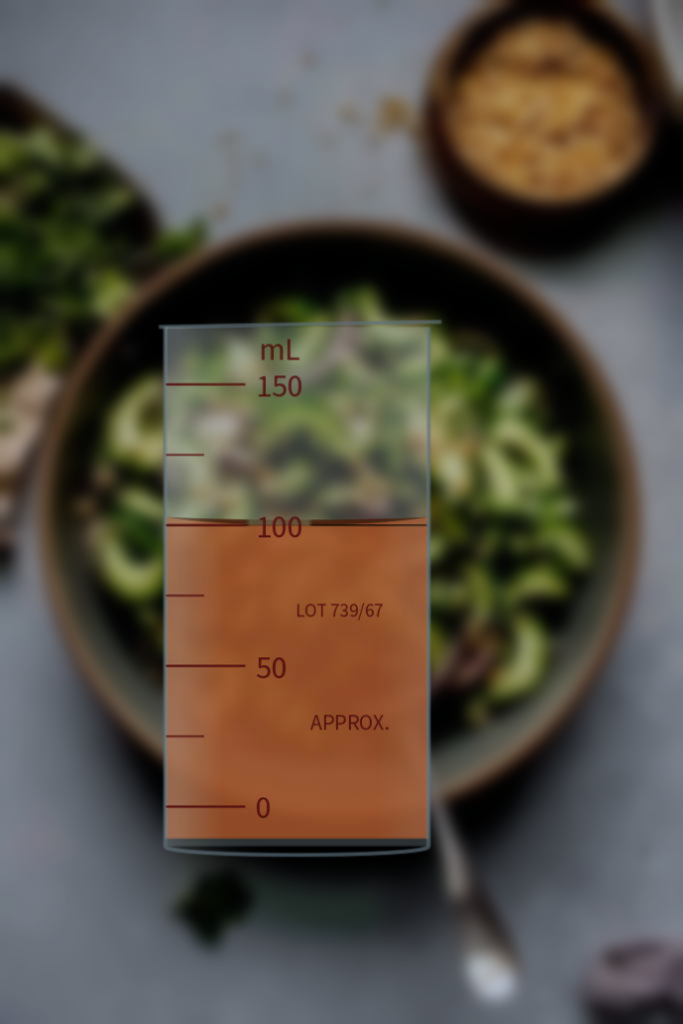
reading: mL 100
